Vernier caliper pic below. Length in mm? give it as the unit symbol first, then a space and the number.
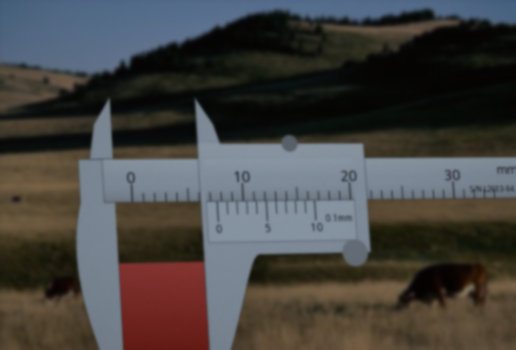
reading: mm 7.6
